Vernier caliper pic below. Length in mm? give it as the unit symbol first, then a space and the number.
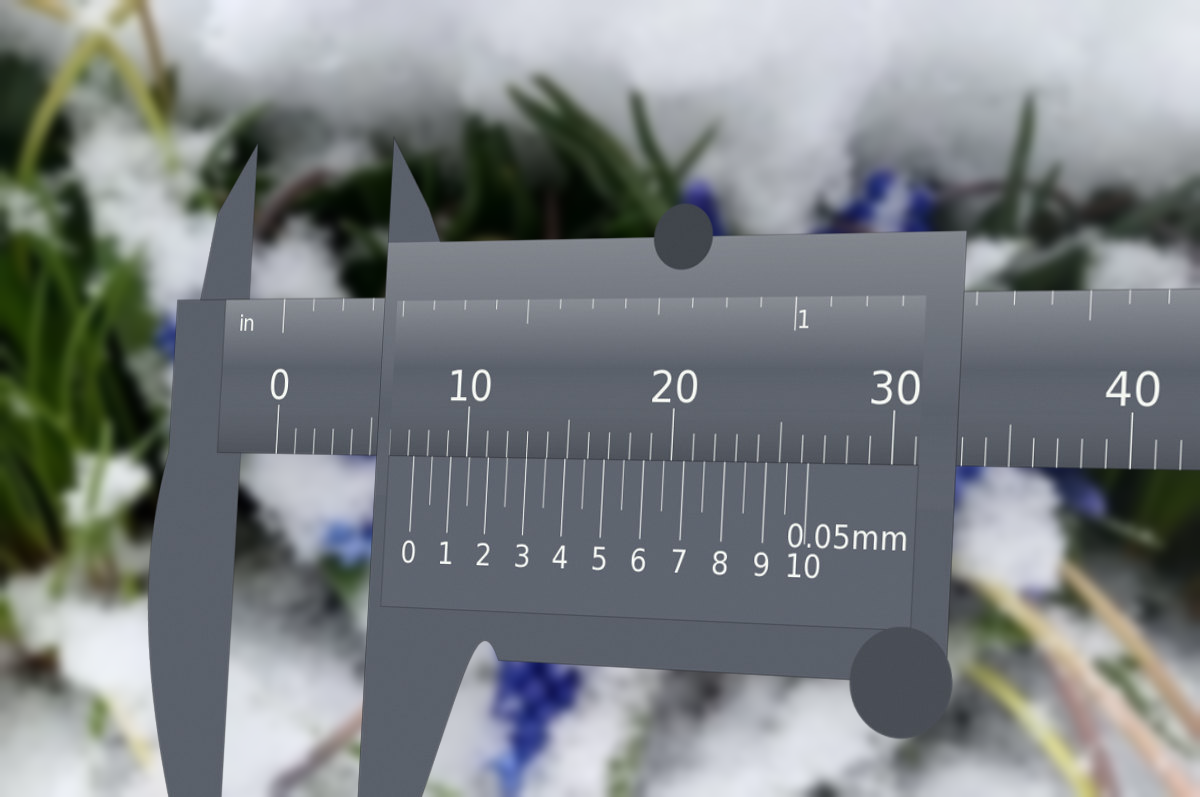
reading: mm 7.3
